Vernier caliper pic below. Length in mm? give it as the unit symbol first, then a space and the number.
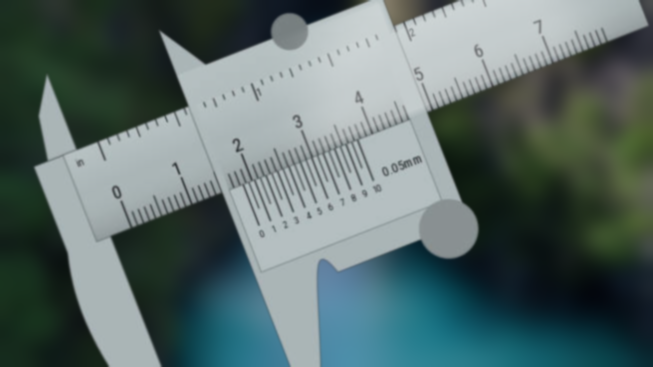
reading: mm 18.5
